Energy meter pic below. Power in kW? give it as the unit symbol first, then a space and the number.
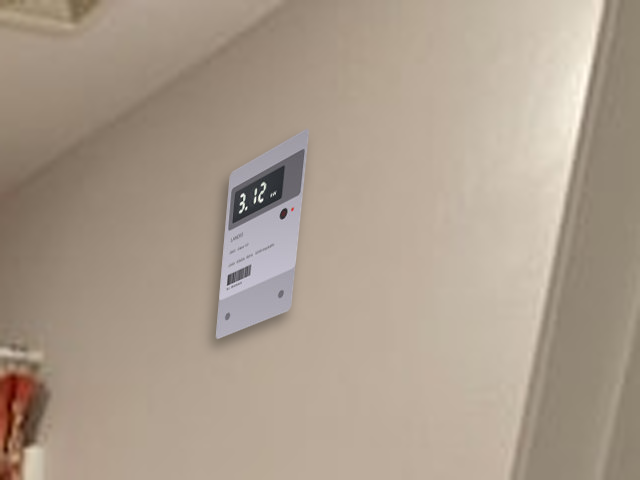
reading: kW 3.12
